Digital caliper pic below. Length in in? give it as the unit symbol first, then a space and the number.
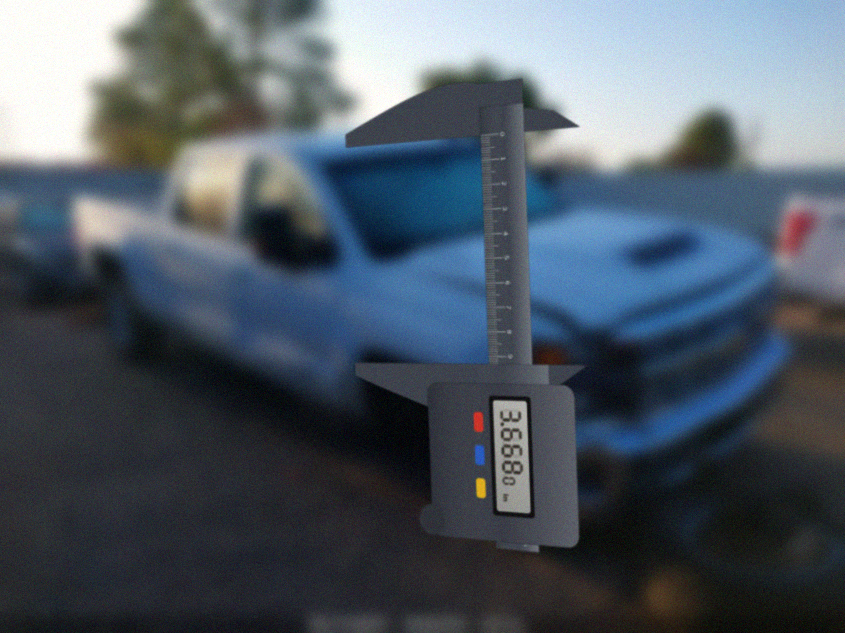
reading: in 3.6680
